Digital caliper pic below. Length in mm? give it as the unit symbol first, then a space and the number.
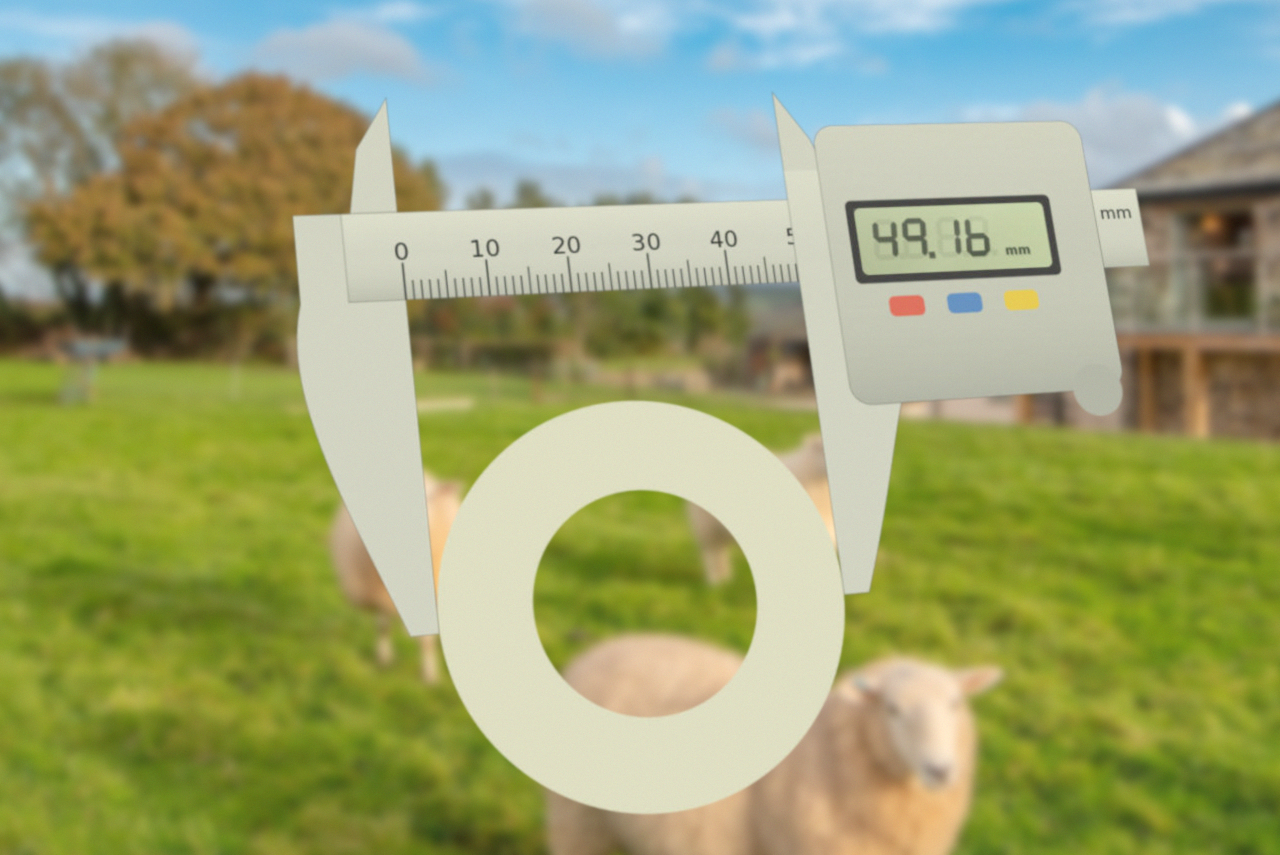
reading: mm 49.16
